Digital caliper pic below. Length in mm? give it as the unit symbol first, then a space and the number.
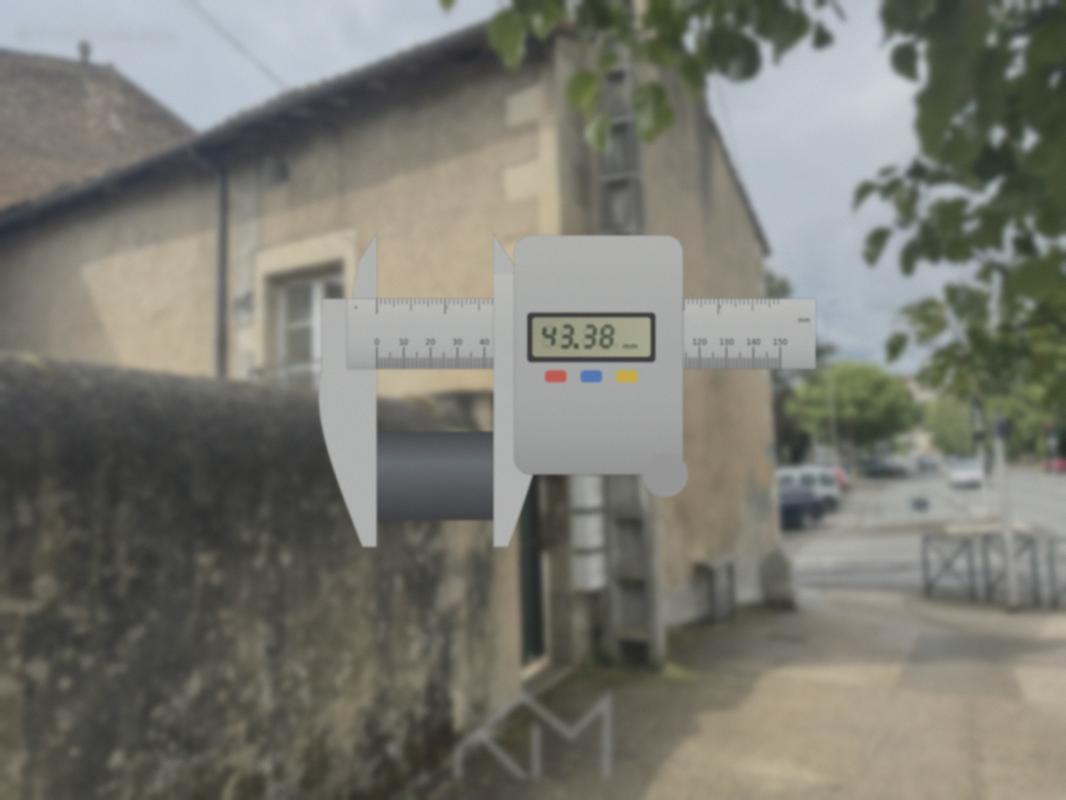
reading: mm 43.38
